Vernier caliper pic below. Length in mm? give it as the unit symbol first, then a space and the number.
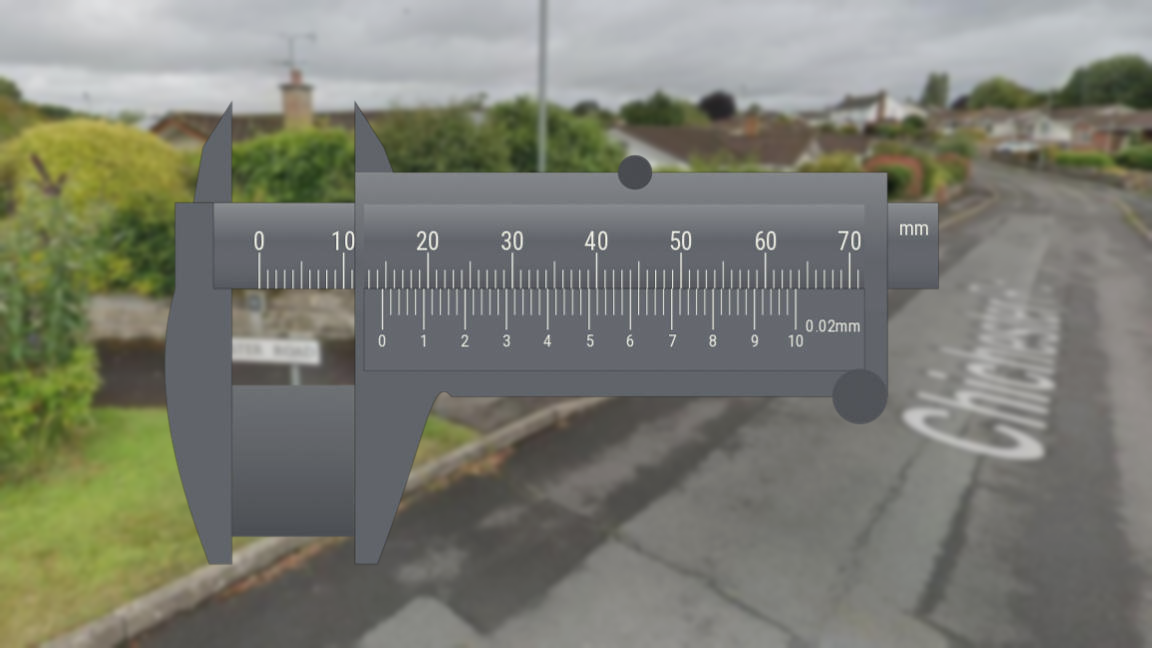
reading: mm 14.6
